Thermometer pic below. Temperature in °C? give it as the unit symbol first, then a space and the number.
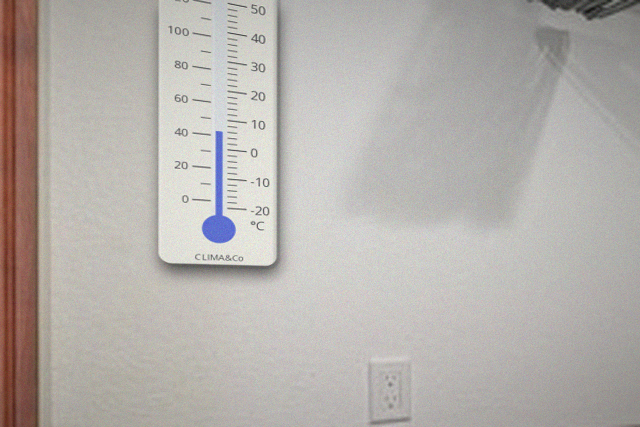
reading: °C 6
